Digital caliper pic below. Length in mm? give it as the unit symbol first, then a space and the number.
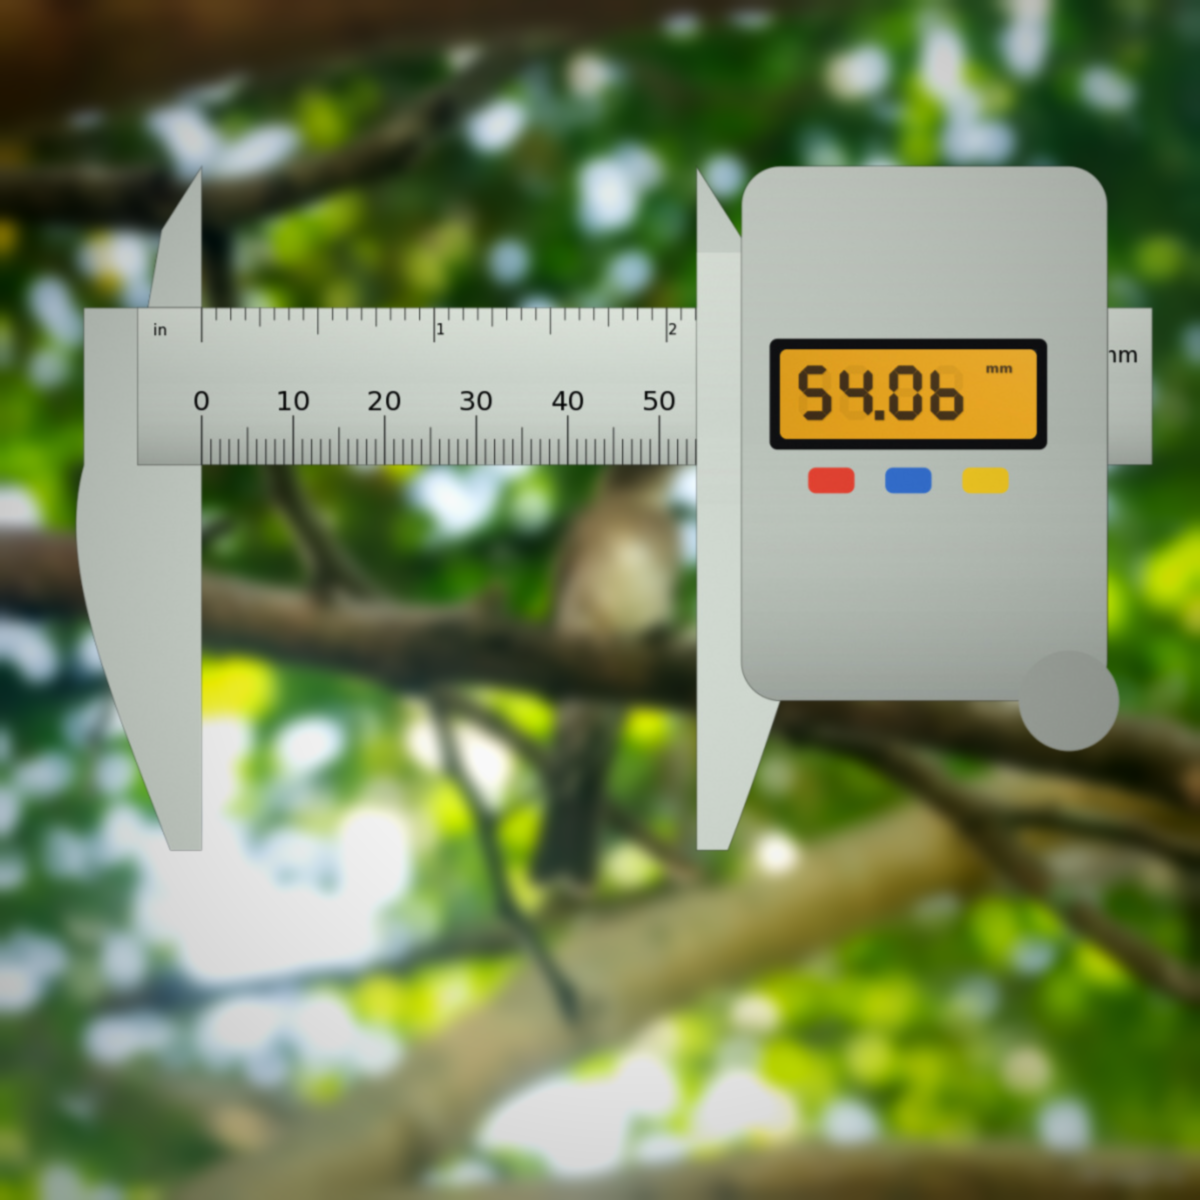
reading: mm 54.06
